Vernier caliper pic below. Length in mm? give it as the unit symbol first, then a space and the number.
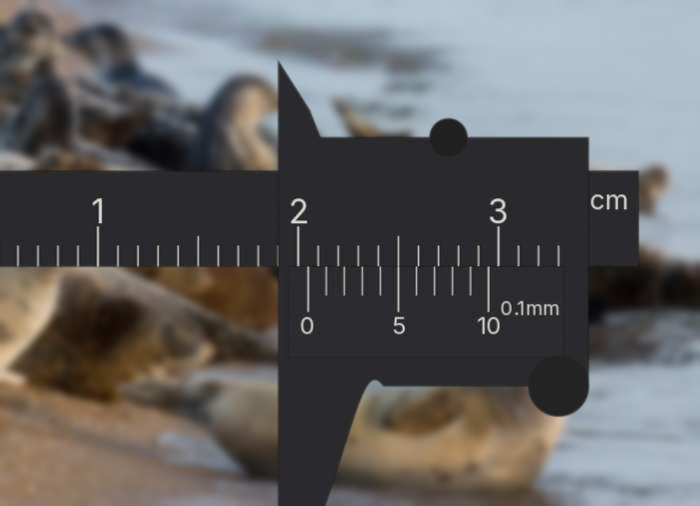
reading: mm 20.5
